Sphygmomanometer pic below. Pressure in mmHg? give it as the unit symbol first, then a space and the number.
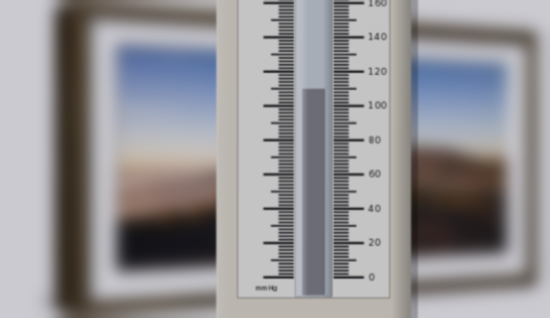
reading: mmHg 110
